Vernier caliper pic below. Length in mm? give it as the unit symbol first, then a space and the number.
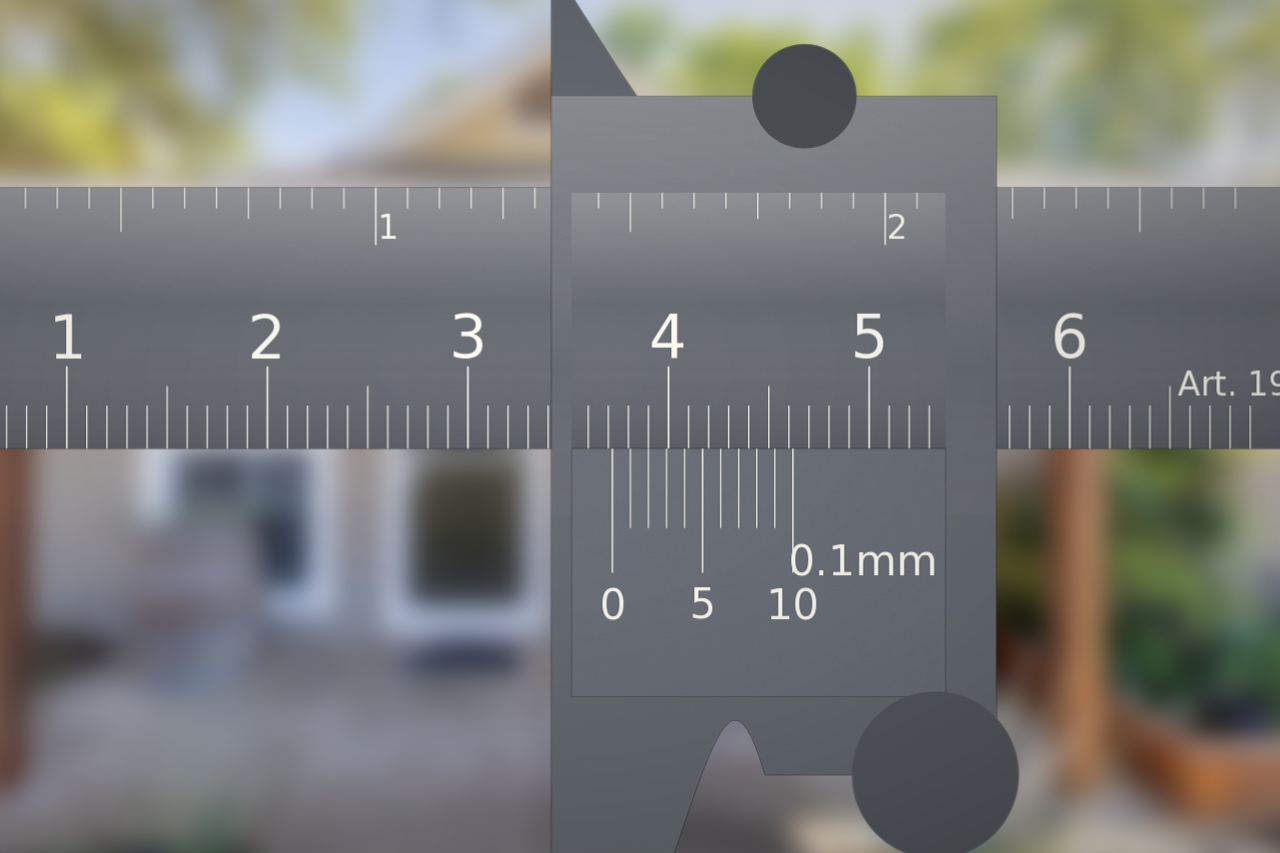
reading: mm 37.2
